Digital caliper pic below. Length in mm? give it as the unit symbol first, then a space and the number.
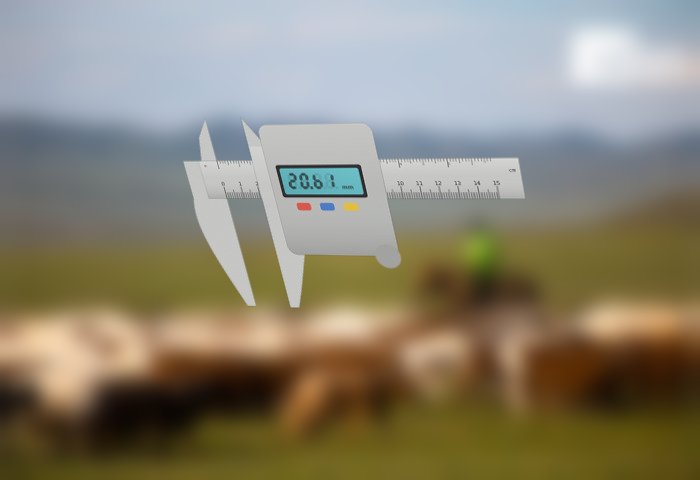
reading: mm 20.61
